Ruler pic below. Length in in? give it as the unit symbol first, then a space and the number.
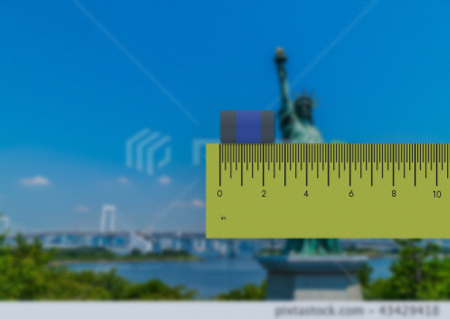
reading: in 2.5
